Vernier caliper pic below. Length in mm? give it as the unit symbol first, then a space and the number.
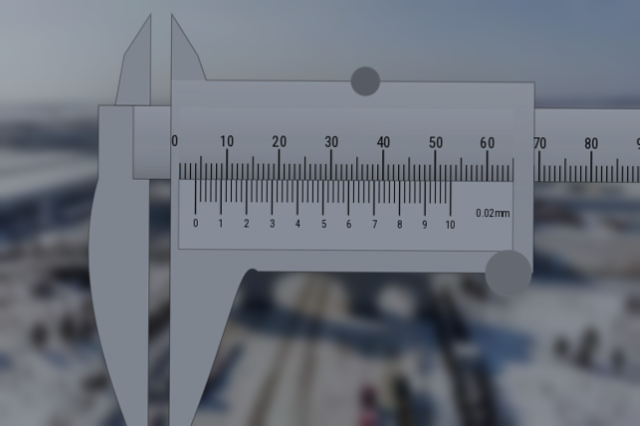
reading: mm 4.0
